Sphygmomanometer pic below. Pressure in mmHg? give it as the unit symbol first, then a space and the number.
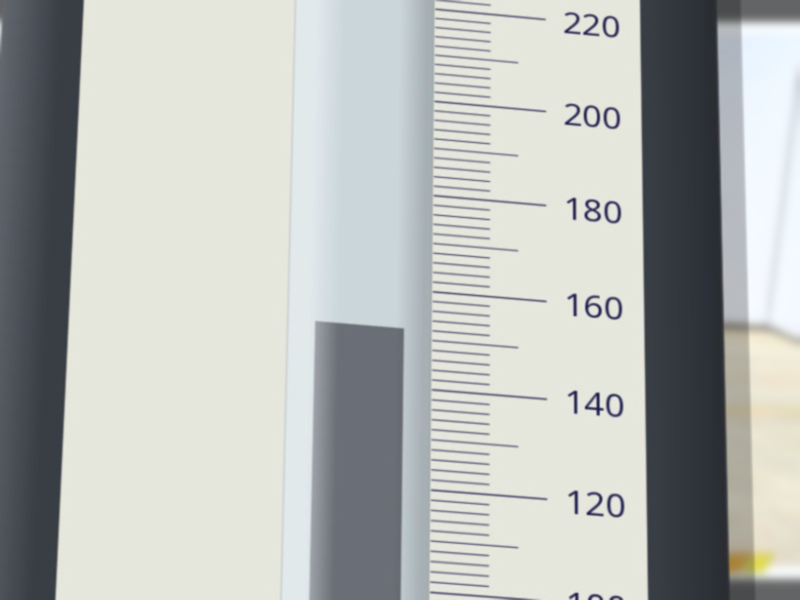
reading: mmHg 152
